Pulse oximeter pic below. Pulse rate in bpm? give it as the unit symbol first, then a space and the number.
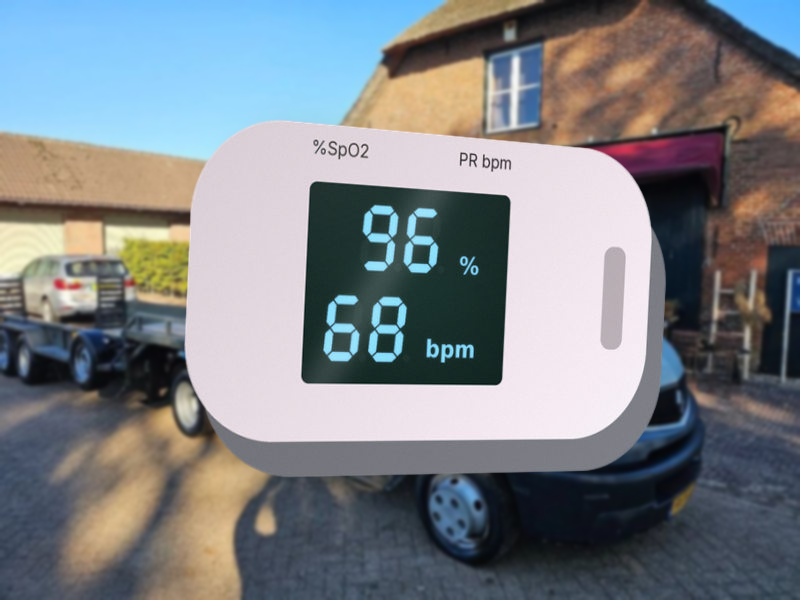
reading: bpm 68
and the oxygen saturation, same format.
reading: % 96
